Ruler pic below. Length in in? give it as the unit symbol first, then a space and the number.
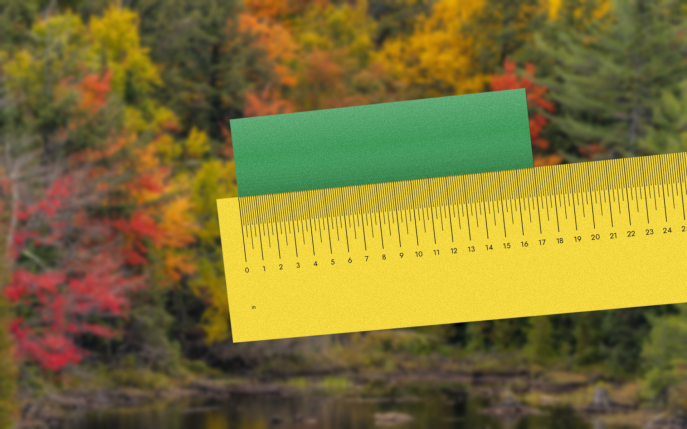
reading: in 17
